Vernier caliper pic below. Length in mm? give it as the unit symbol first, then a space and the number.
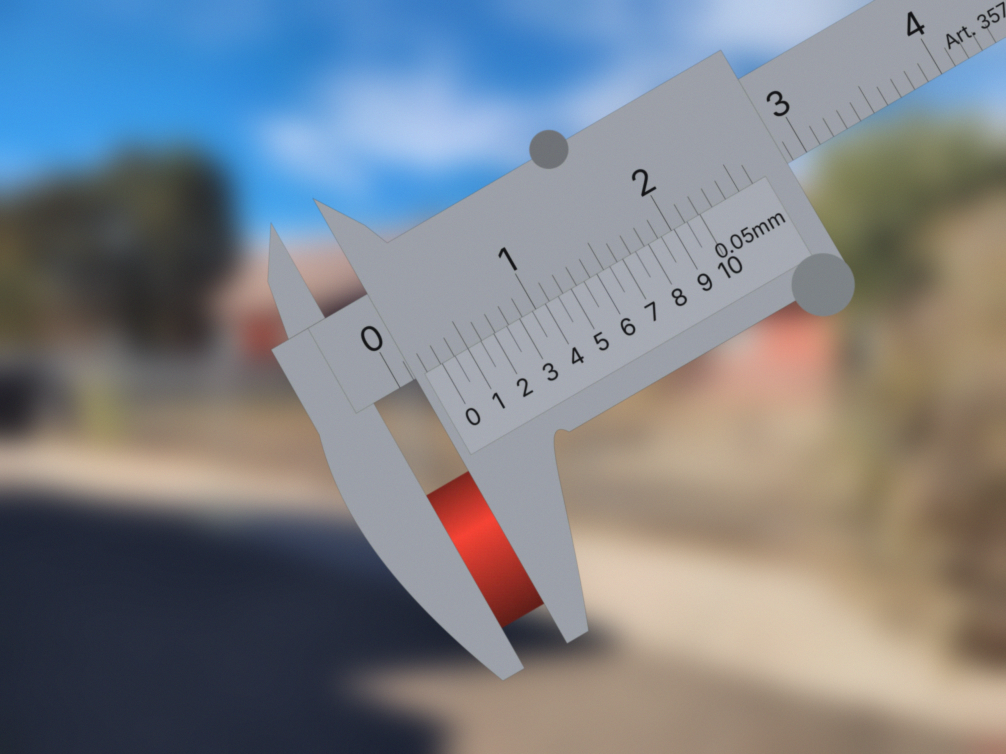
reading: mm 3.1
